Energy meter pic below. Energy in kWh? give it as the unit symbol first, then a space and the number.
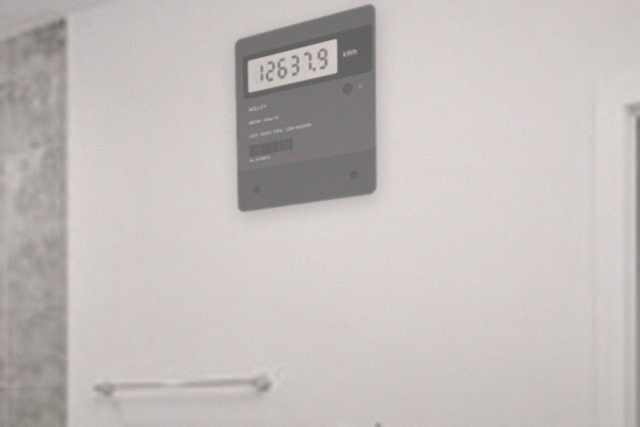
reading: kWh 12637.9
